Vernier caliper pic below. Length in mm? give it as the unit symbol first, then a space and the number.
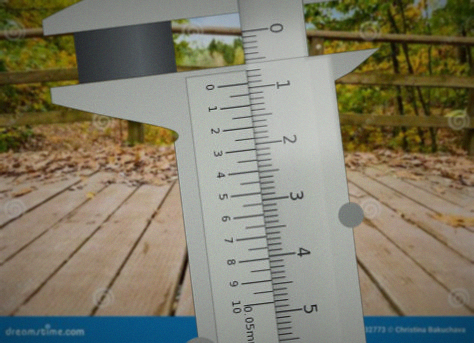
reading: mm 9.2
